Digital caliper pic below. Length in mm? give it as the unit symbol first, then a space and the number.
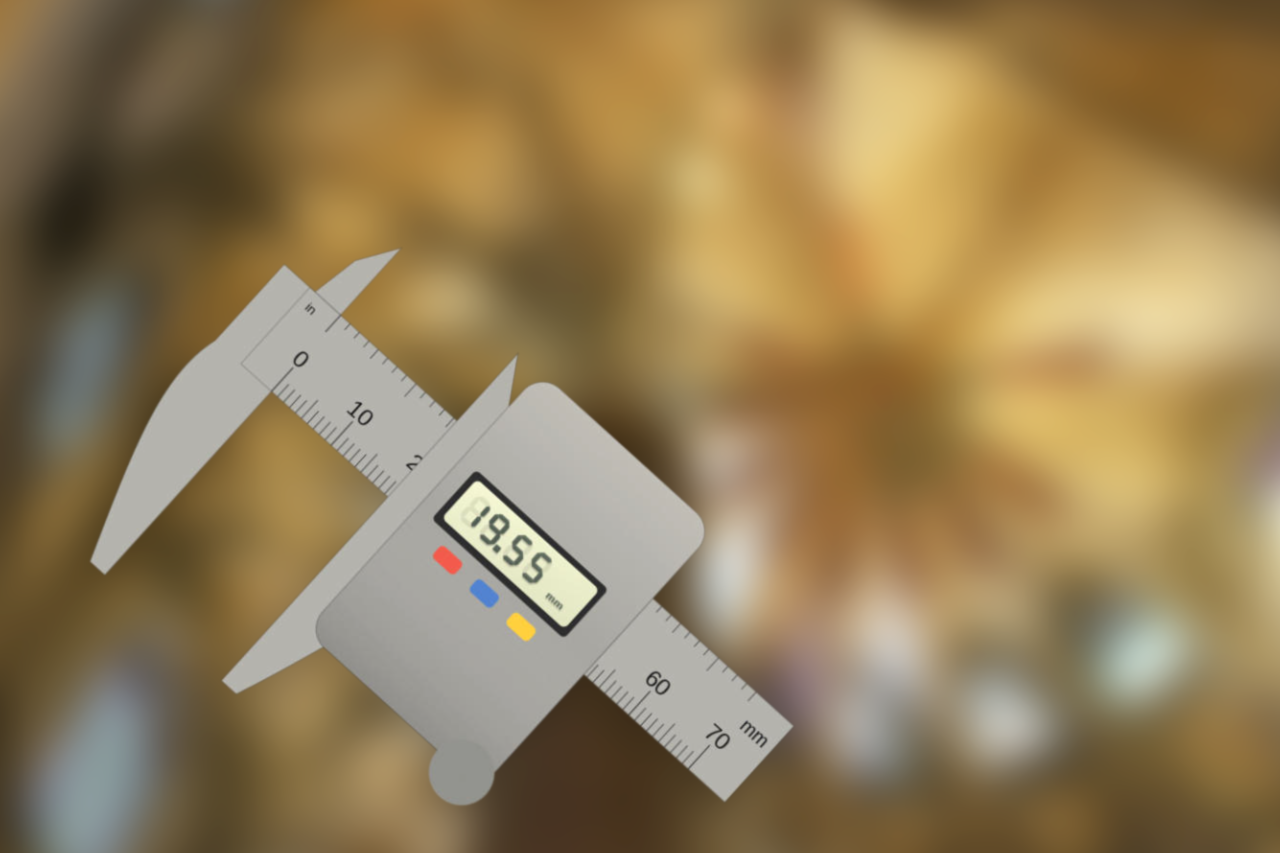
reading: mm 19.55
